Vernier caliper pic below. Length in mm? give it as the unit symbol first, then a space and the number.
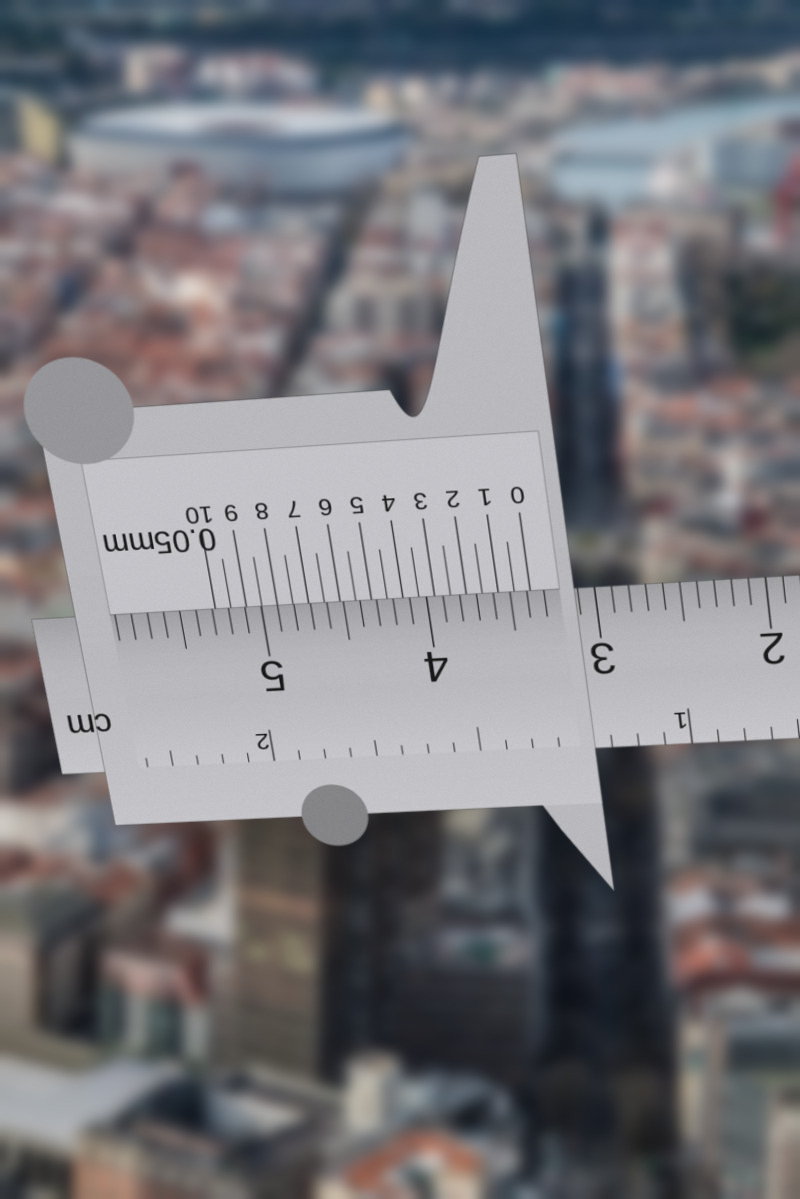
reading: mm 33.8
